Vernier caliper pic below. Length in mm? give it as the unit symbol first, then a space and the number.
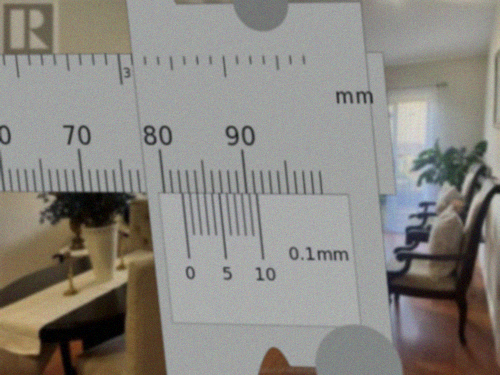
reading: mm 82.2
